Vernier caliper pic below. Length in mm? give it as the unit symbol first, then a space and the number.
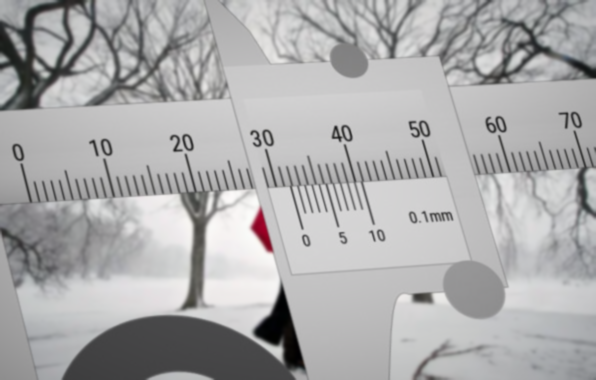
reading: mm 31.8
